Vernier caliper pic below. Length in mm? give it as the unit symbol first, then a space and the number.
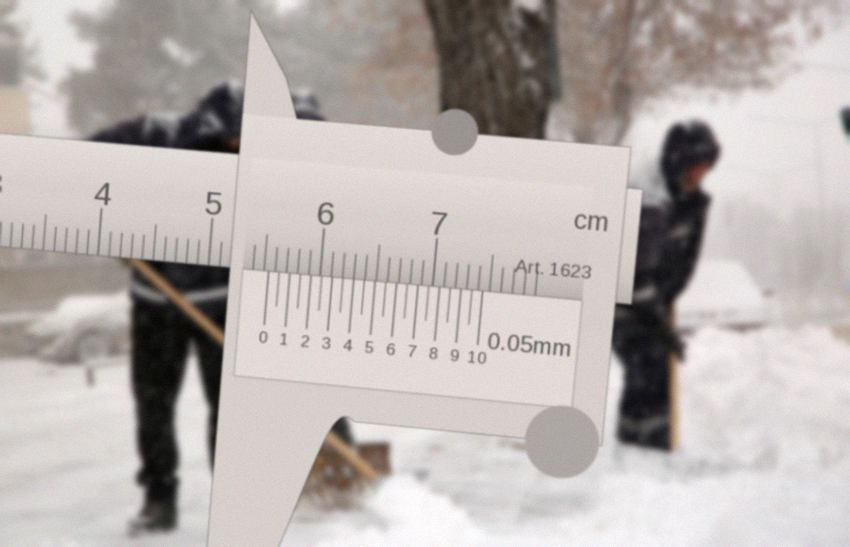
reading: mm 55.4
